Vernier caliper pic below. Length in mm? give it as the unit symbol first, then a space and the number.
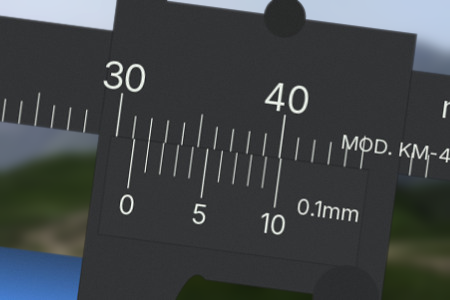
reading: mm 31.1
